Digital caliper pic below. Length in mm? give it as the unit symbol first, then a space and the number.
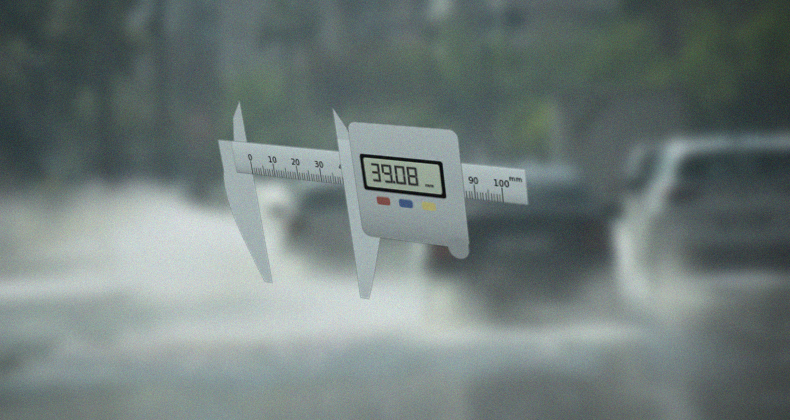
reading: mm 39.08
